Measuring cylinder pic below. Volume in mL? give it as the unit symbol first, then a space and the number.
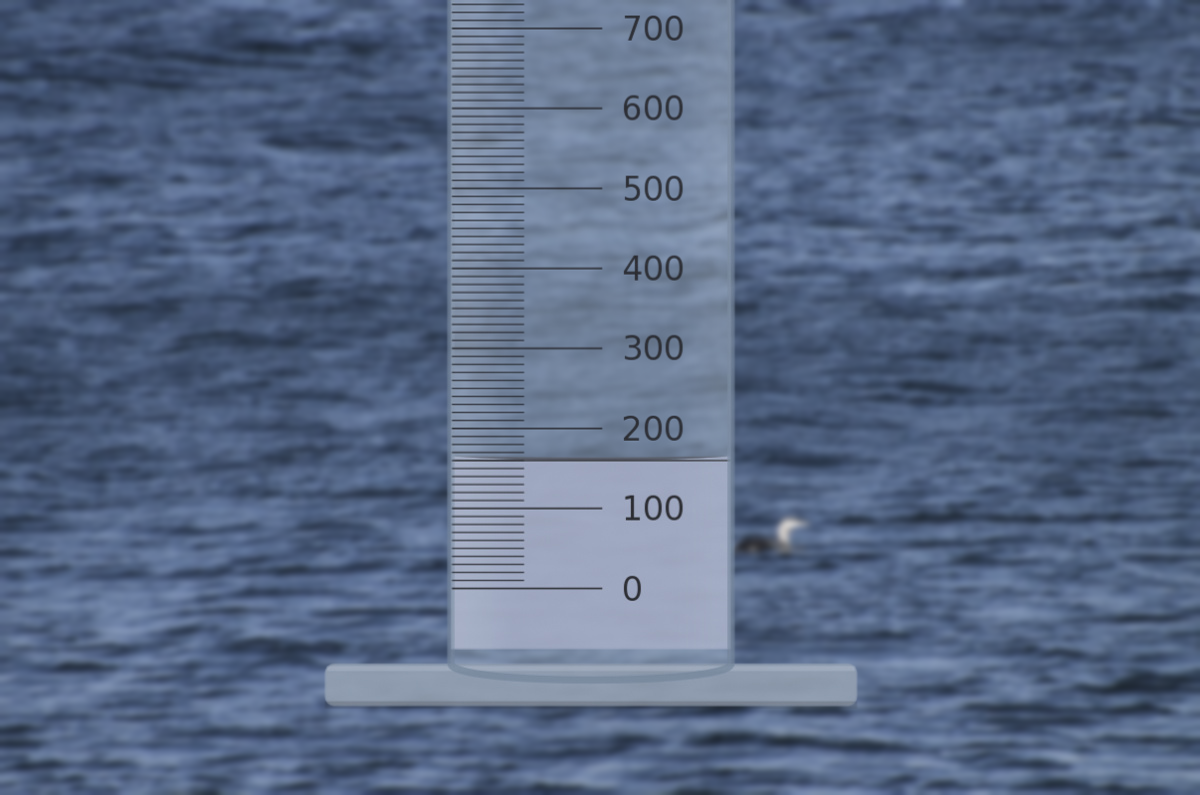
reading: mL 160
